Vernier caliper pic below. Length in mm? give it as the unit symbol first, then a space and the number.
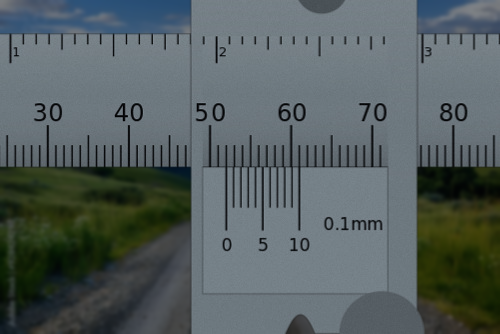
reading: mm 52.0
